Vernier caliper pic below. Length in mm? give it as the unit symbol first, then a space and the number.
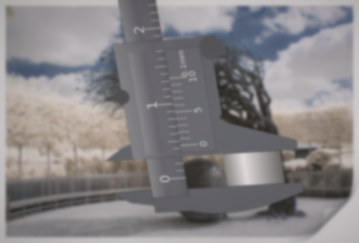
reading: mm 4.4
